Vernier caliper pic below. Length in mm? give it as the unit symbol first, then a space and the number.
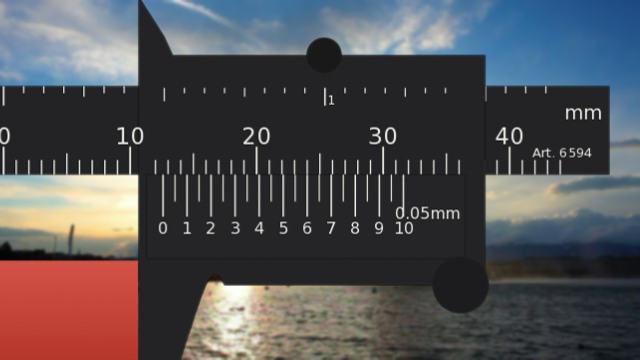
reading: mm 12.6
